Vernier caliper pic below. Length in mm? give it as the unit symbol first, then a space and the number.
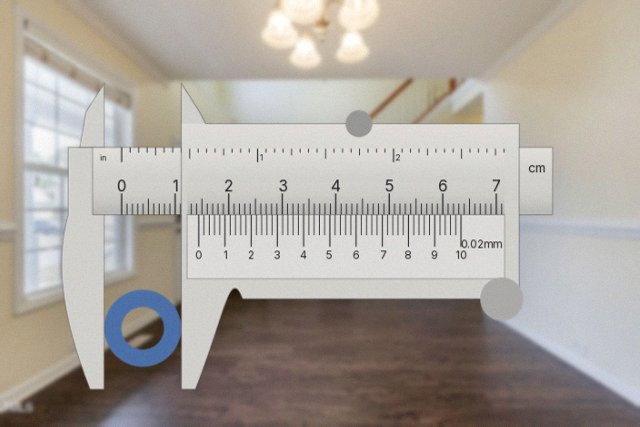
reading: mm 14.4
